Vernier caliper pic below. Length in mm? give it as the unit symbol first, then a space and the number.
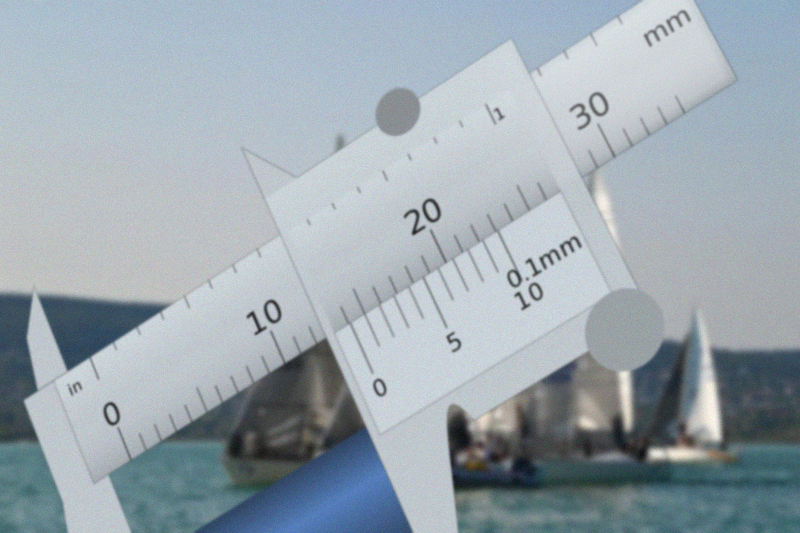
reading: mm 14.1
